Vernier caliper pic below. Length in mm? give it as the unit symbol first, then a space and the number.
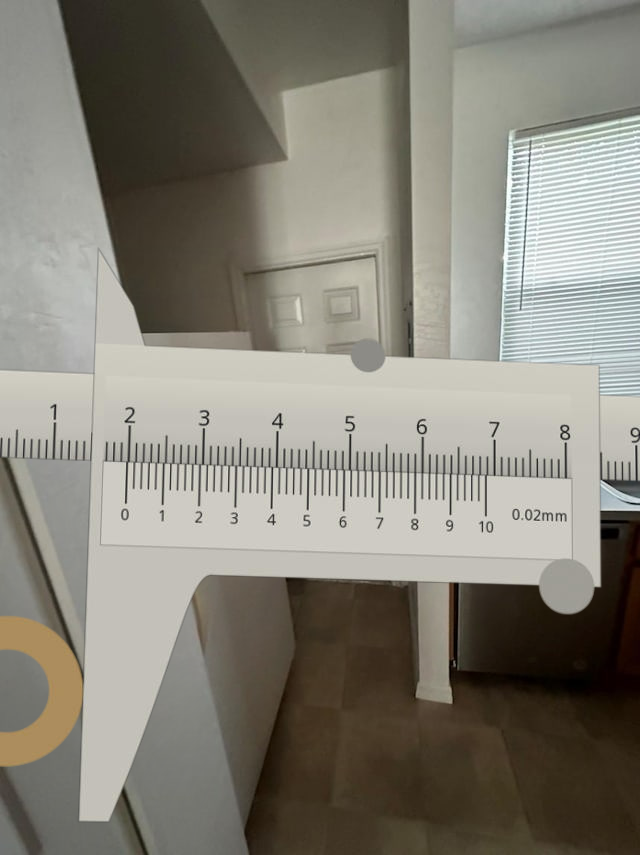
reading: mm 19.8
